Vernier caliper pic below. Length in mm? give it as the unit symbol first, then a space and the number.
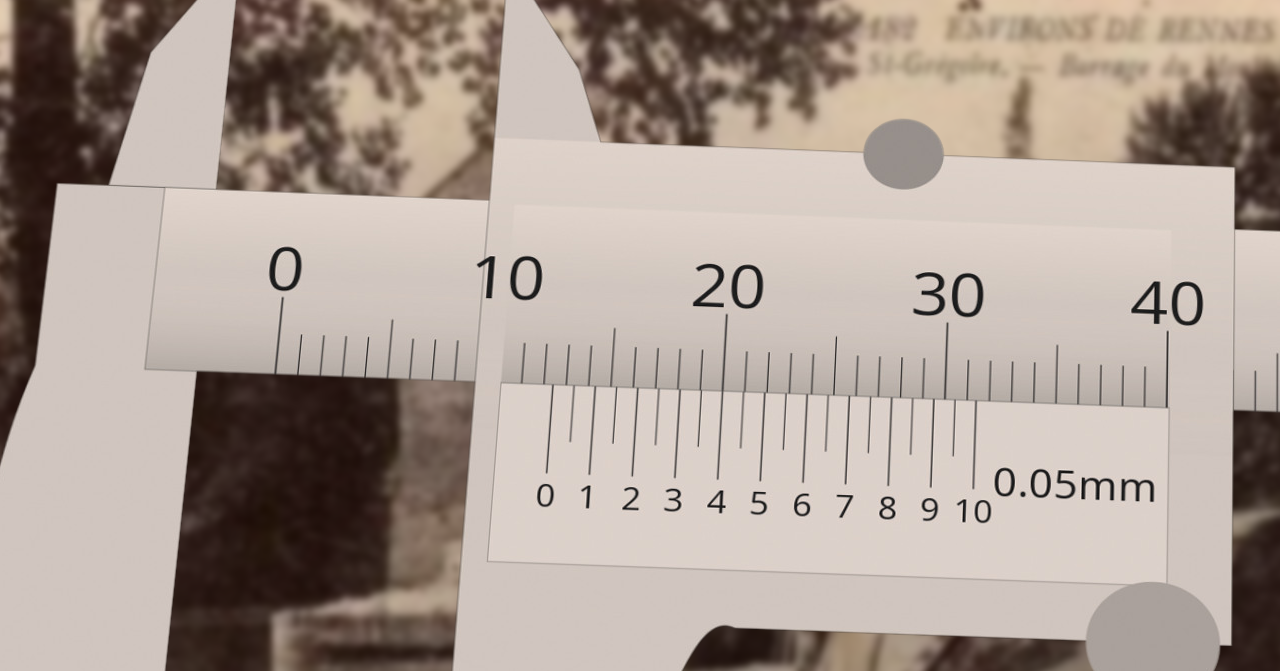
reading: mm 12.4
